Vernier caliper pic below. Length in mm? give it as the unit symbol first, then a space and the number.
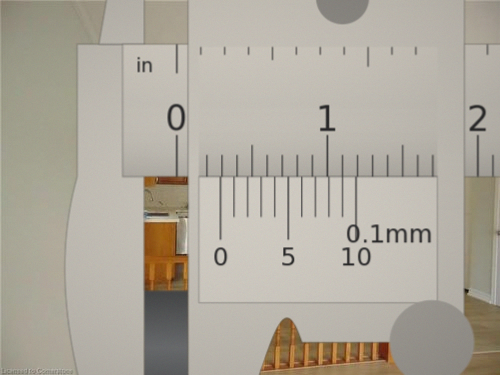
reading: mm 2.9
